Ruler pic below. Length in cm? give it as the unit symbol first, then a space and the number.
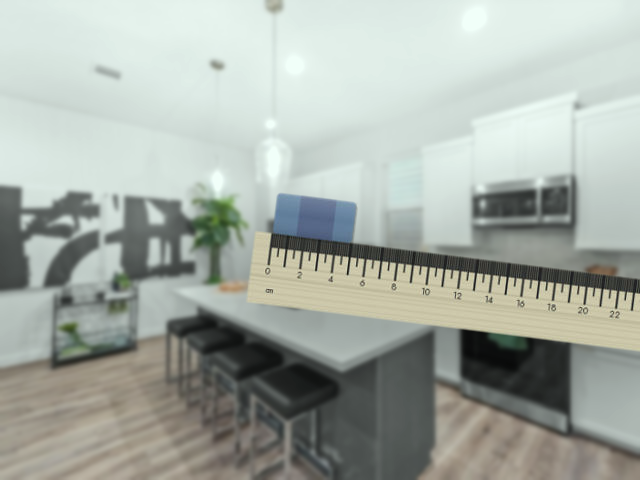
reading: cm 5
